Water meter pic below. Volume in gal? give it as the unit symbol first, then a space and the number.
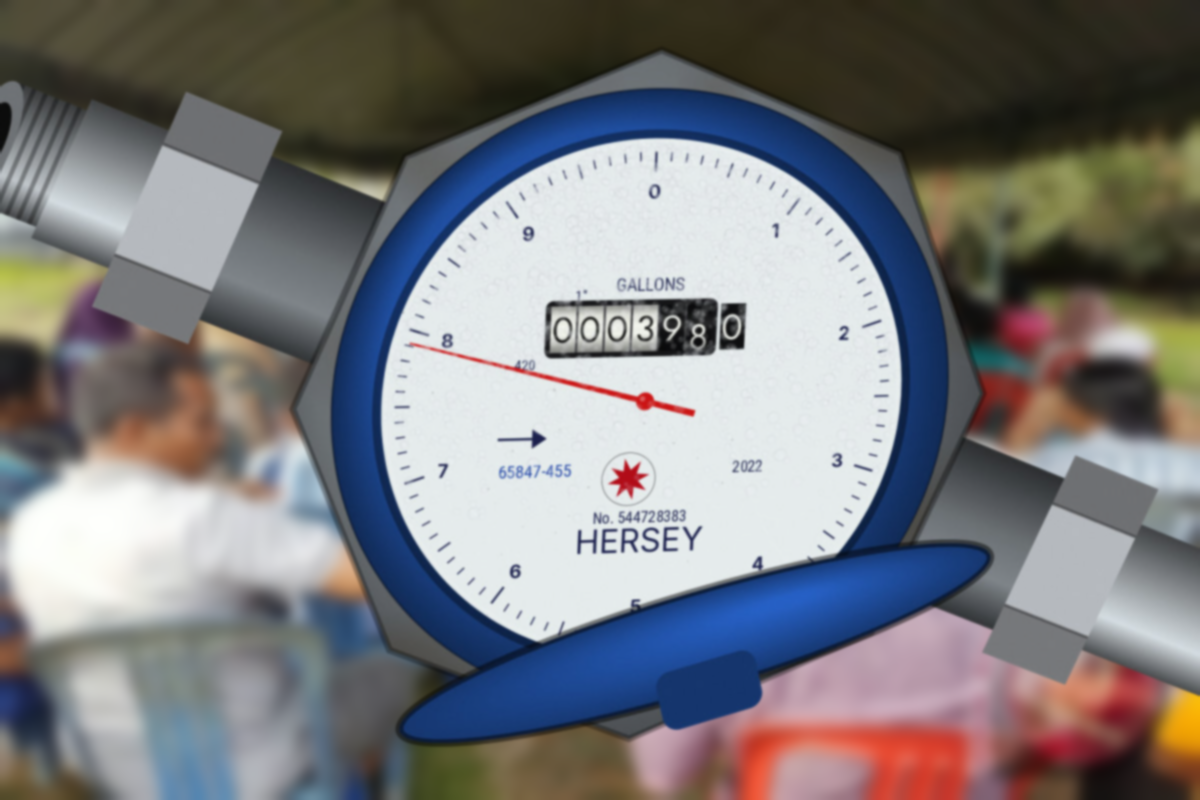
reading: gal 3977.9
